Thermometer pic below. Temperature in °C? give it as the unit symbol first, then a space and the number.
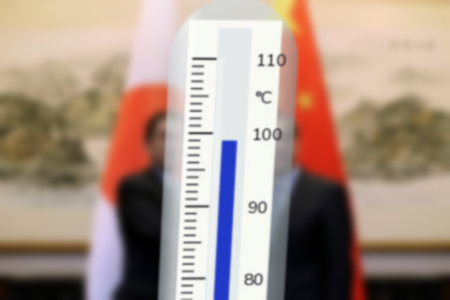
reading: °C 99
